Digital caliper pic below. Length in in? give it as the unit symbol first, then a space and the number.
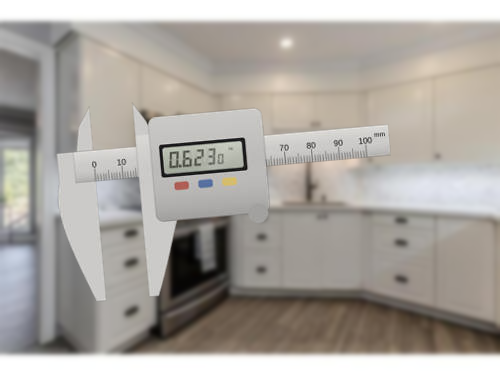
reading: in 0.6230
